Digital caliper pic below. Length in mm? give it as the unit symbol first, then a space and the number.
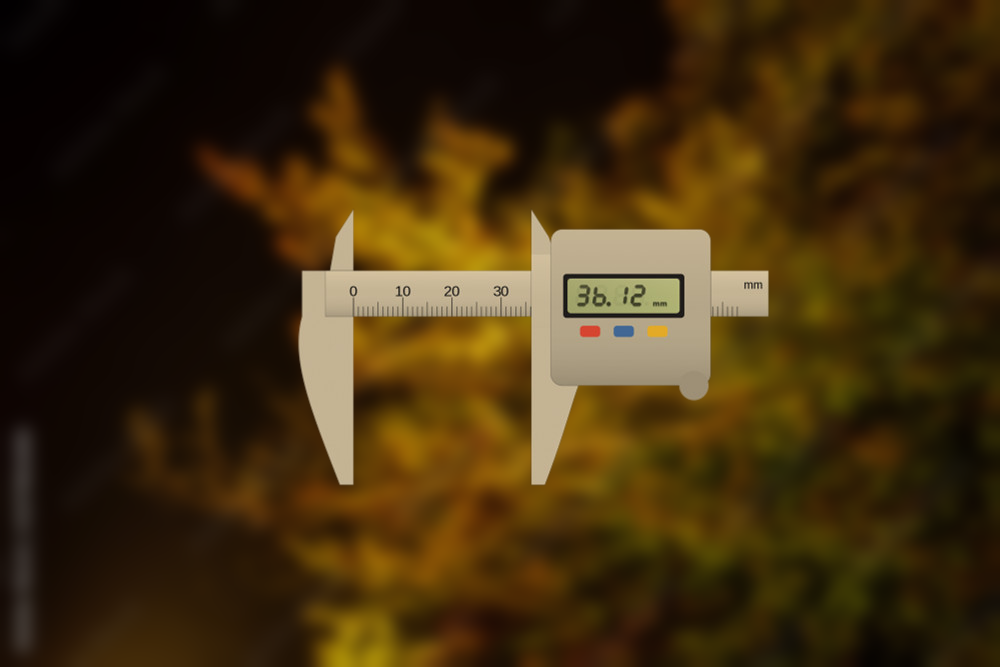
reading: mm 36.12
